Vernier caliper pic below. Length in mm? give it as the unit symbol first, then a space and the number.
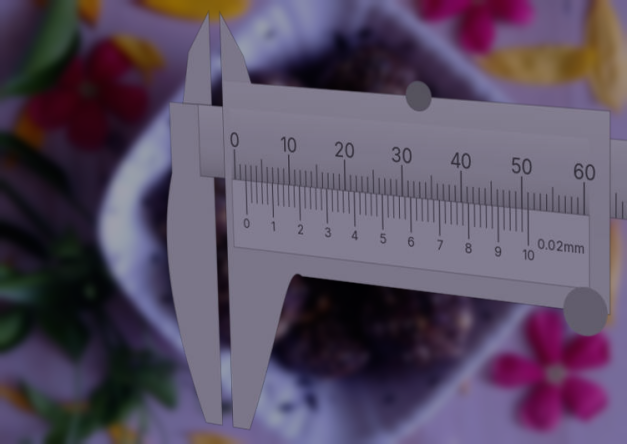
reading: mm 2.0
